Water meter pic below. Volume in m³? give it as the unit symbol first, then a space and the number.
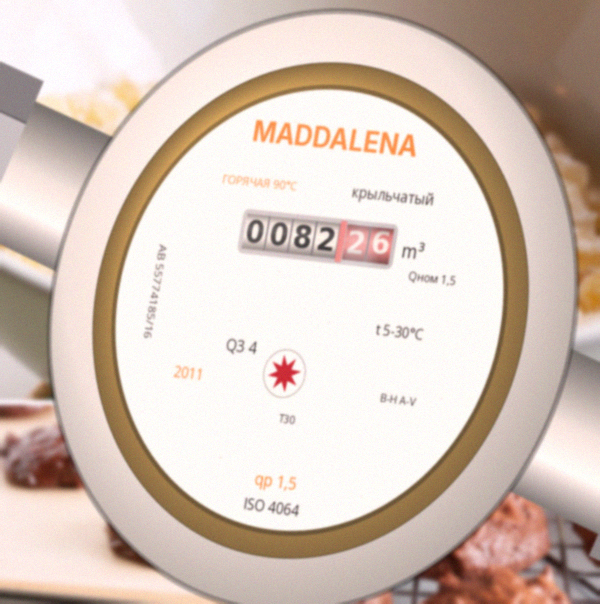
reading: m³ 82.26
